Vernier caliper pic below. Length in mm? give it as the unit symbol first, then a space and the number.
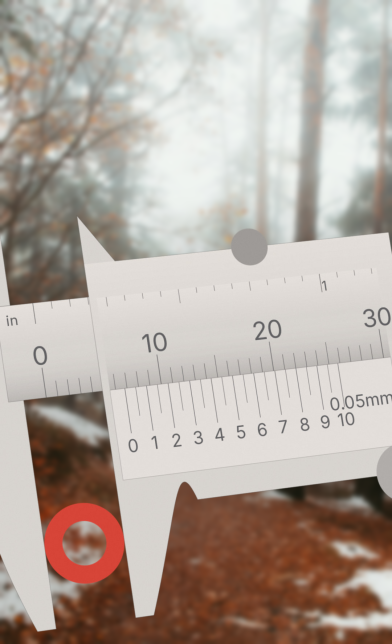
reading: mm 6.8
